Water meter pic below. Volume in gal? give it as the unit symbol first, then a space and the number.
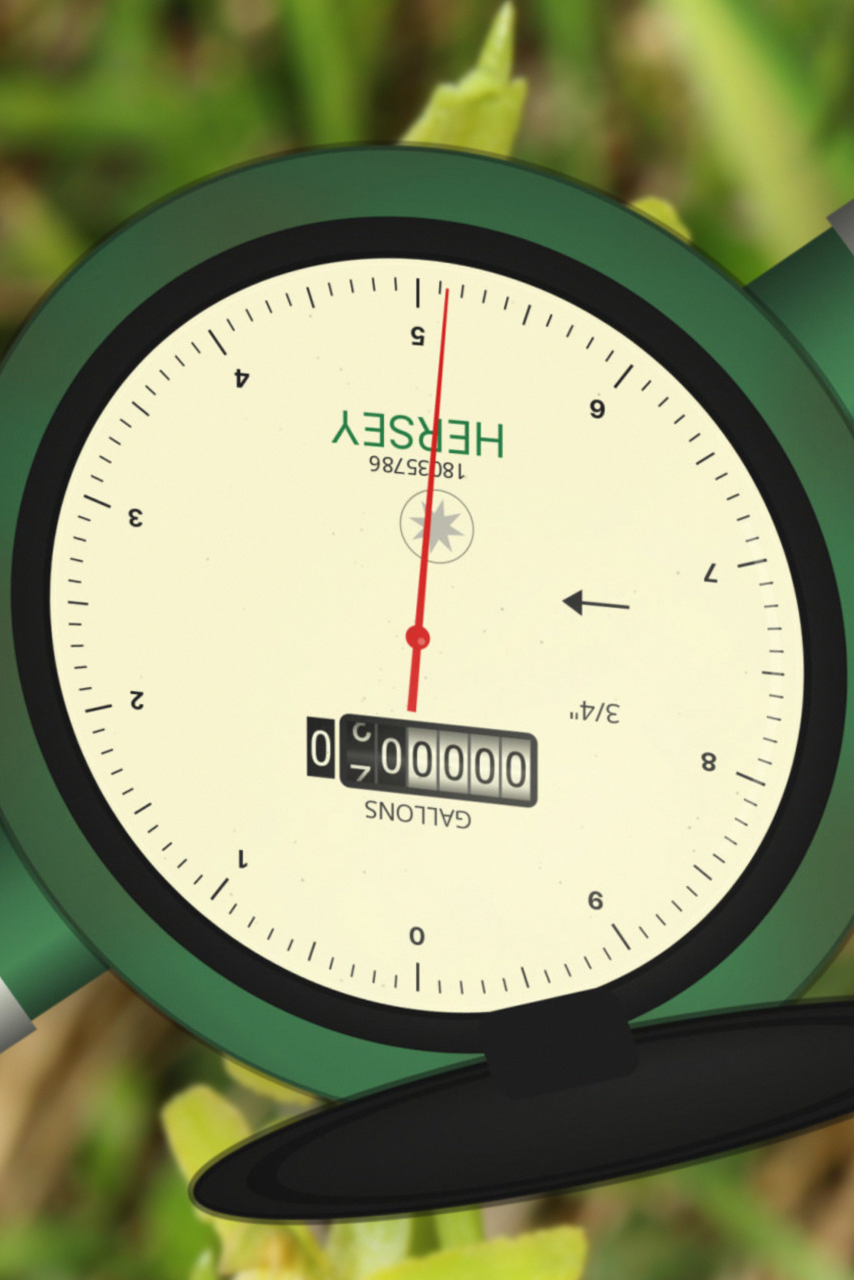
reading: gal 25.1
